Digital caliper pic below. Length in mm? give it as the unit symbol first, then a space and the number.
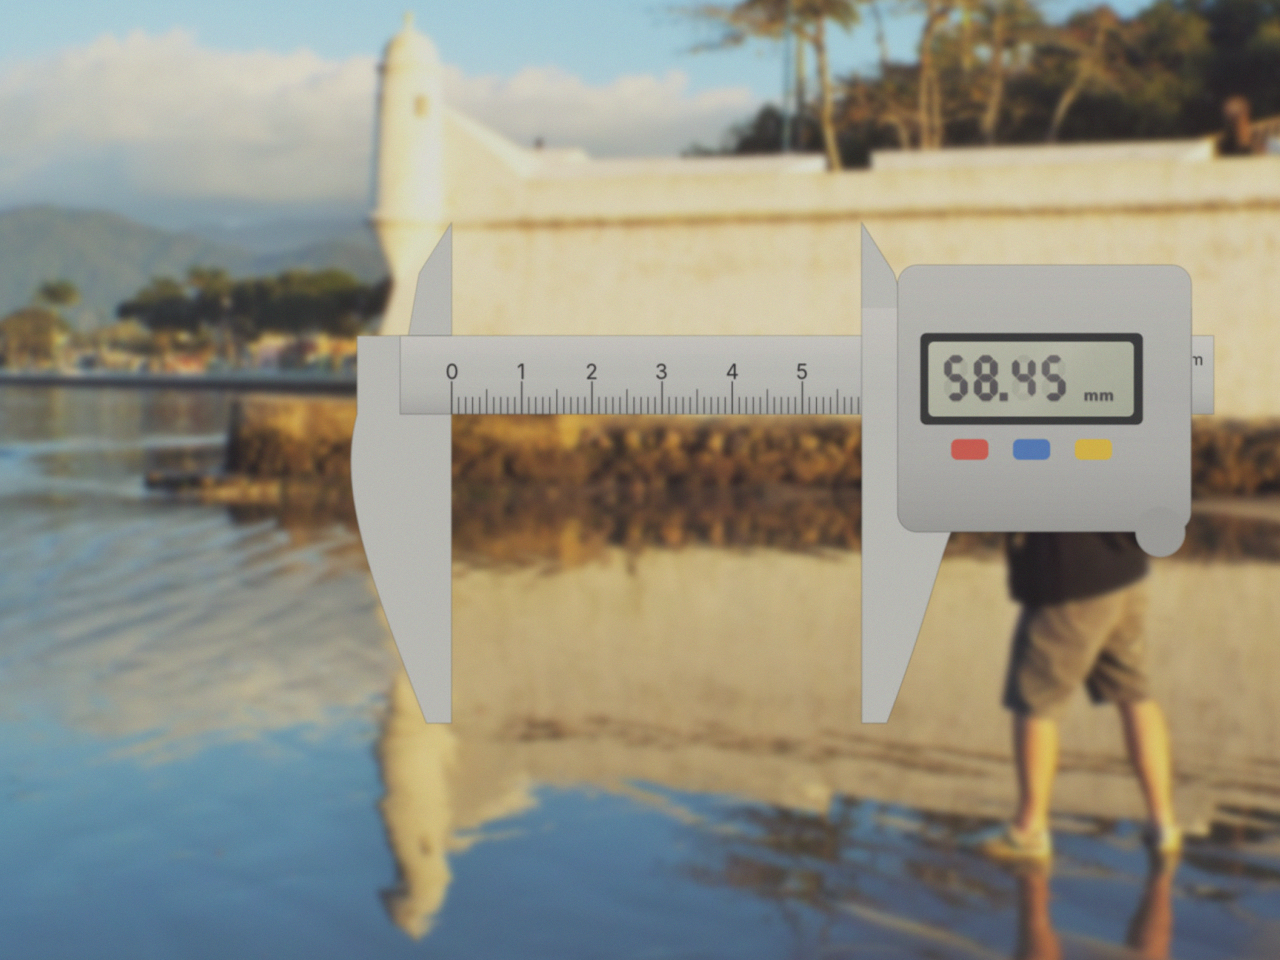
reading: mm 58.45
